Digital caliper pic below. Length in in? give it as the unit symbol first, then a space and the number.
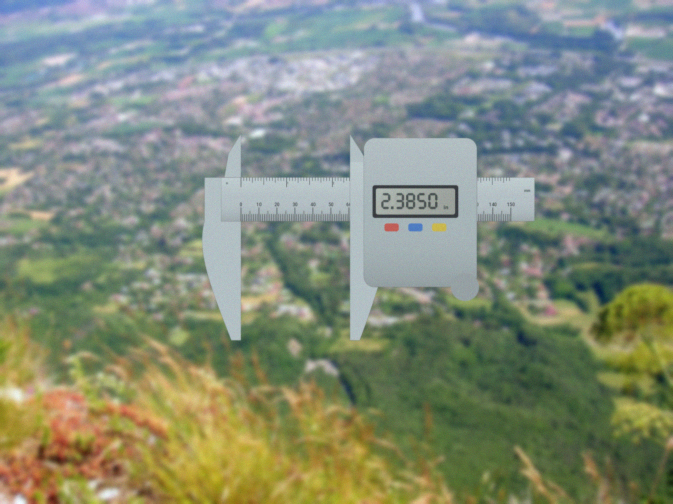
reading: in 2.3850
